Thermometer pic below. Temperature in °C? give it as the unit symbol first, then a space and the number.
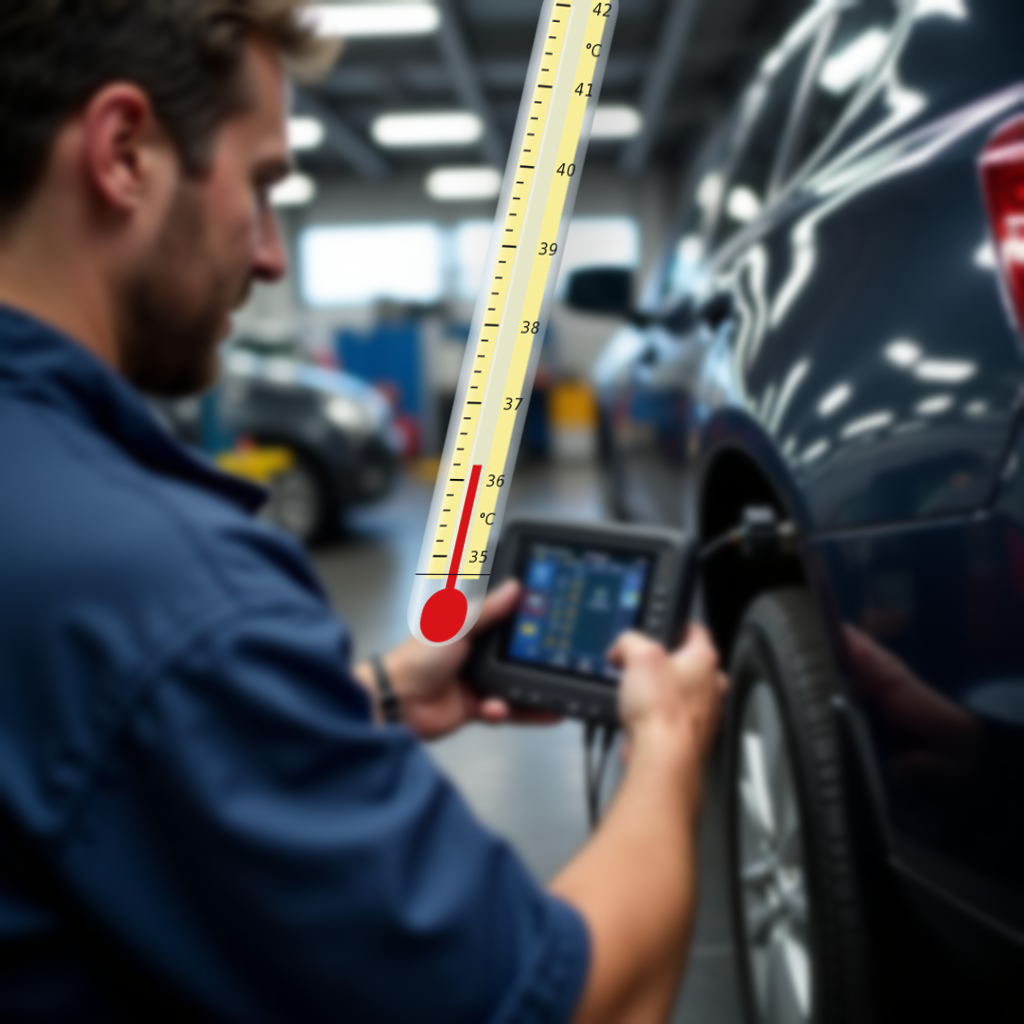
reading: °C 36.2
